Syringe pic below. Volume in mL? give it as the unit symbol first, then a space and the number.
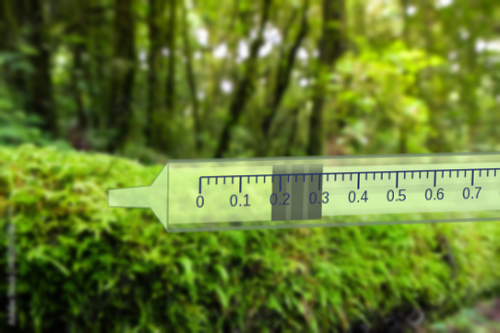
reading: mL 0.18
